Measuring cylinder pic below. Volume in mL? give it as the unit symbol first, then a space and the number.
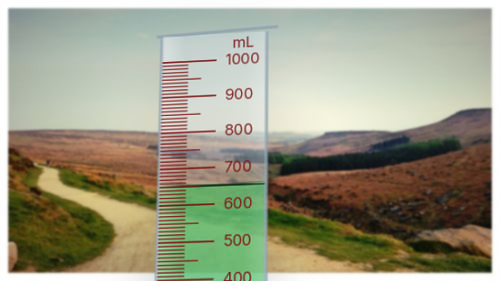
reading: mL 650
